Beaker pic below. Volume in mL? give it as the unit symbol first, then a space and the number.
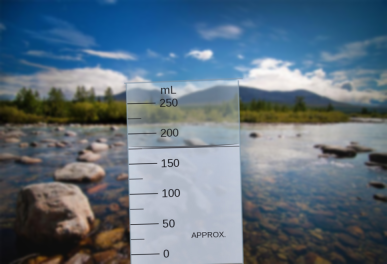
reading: mL 175
